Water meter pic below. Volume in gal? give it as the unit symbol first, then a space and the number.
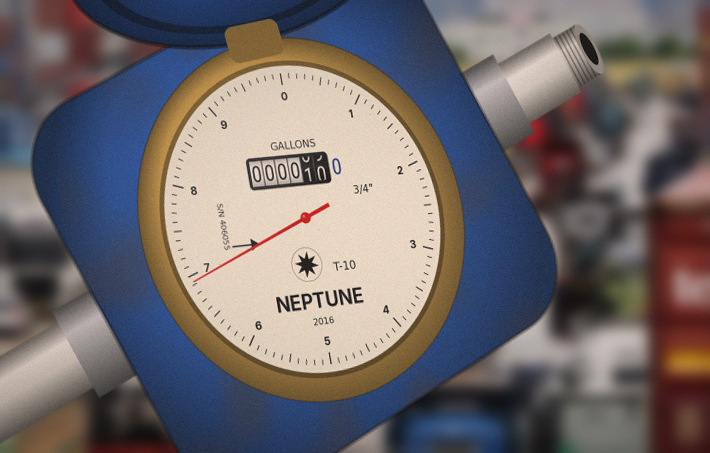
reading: gal 96.9
